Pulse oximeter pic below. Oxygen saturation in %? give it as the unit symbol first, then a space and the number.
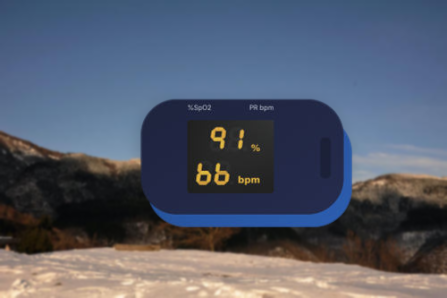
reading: % 91
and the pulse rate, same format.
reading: bpm 66
